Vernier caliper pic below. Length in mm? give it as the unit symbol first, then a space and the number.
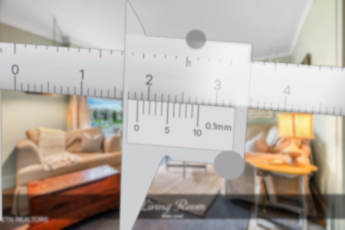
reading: mm 18.4
